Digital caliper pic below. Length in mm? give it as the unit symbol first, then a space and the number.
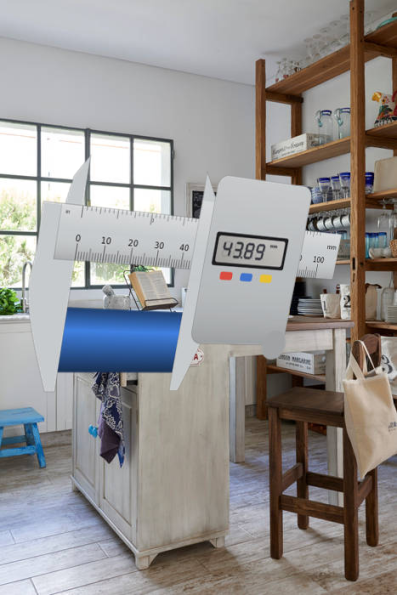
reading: mm 43.89
